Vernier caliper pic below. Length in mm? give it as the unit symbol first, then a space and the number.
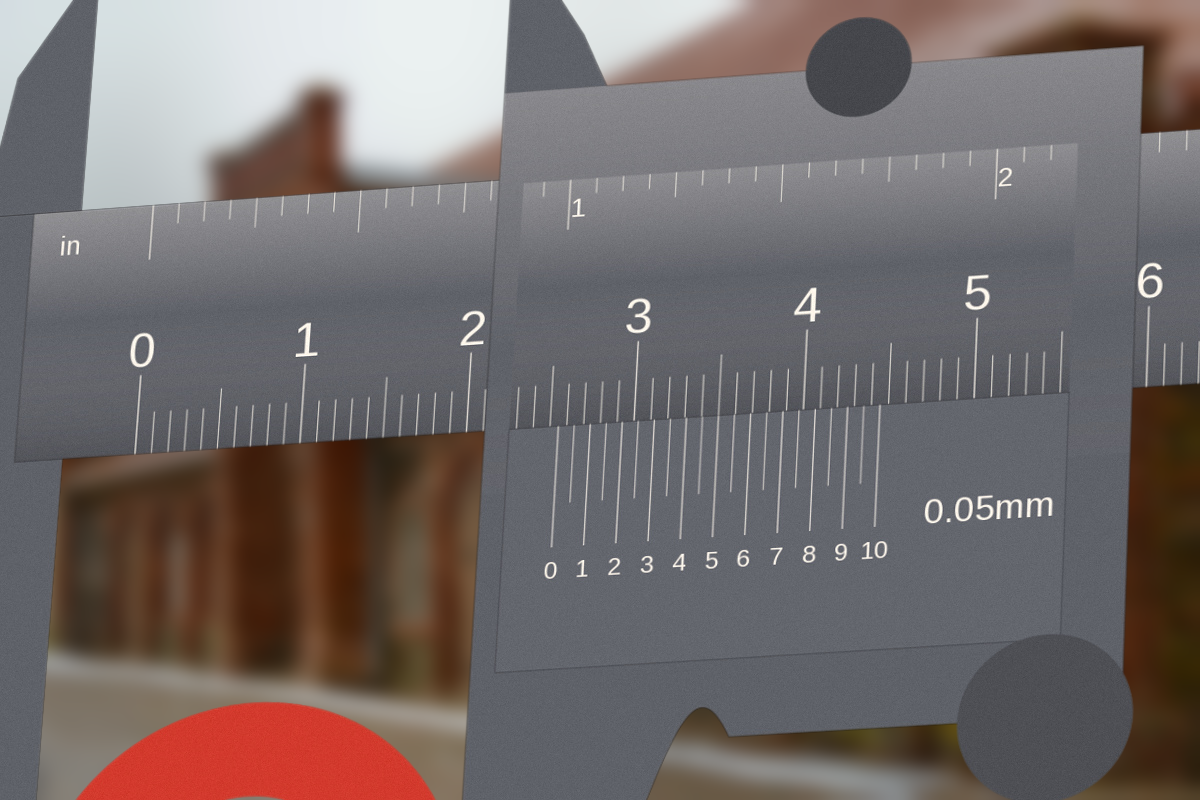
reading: mm 25.5
